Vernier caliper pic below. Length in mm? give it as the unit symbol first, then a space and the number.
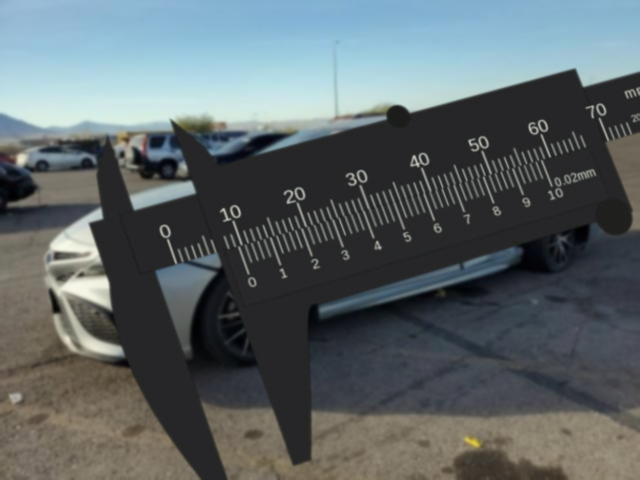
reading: mm 9.5
